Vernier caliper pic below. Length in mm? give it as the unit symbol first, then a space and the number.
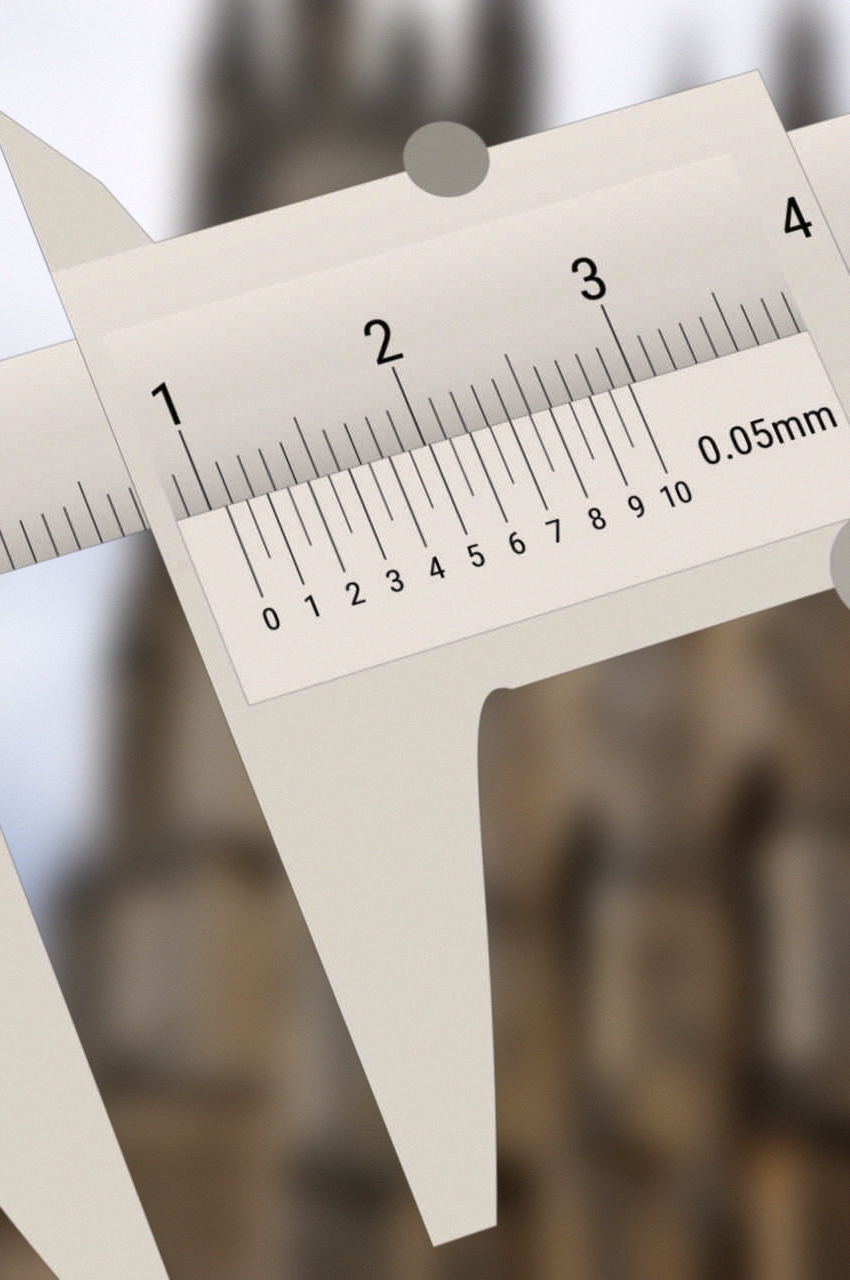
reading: mm 10.7
